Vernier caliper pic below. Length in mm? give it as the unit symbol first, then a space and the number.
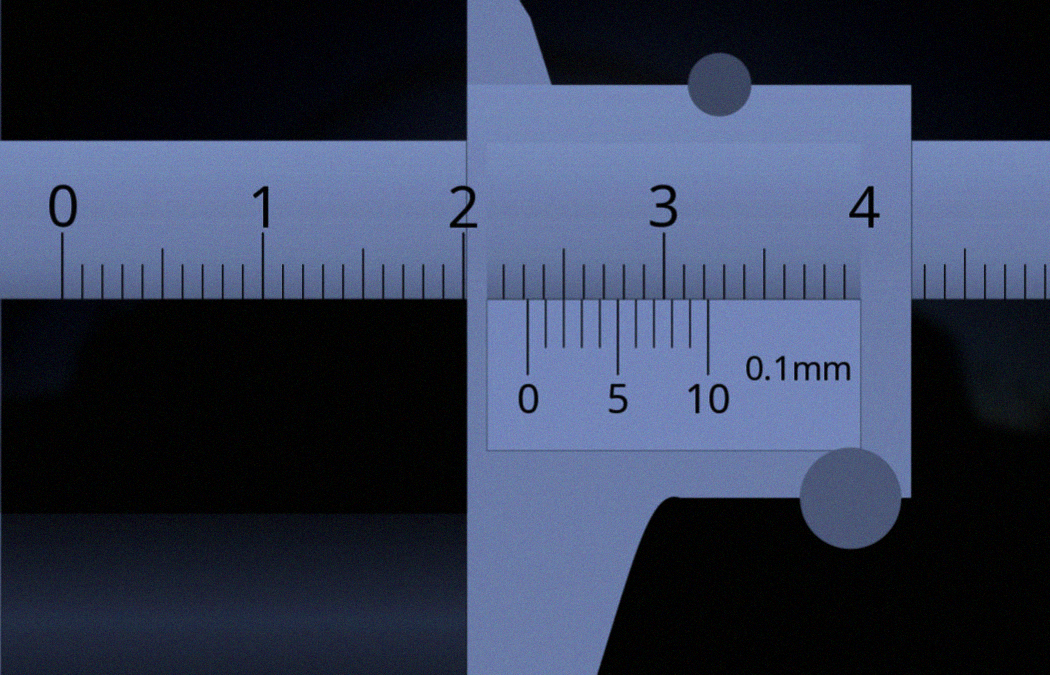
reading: mm 23.2
